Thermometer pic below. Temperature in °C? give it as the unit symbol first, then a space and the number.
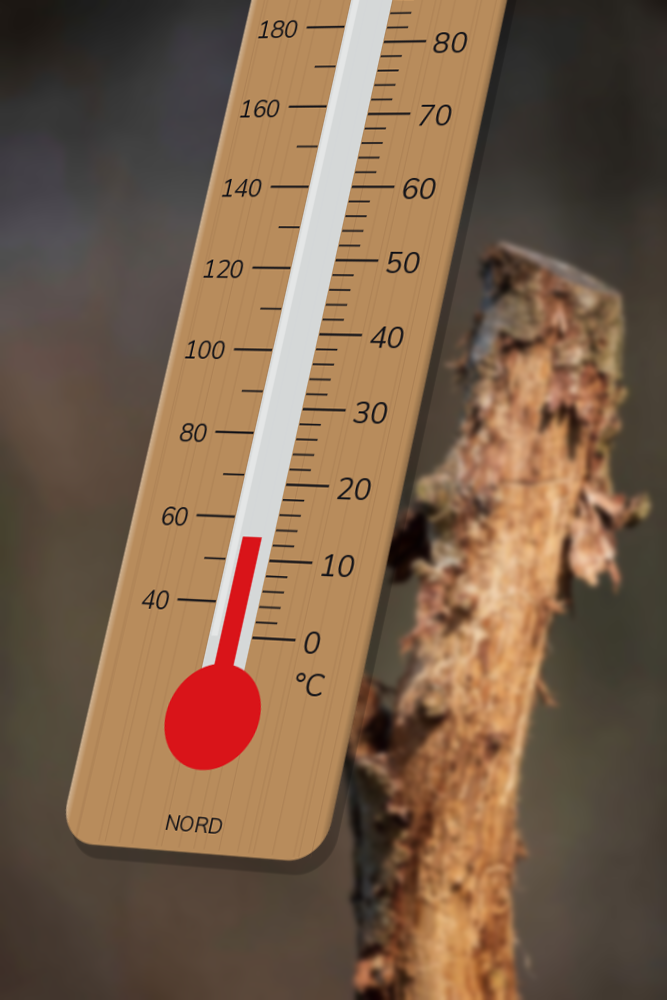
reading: °C 13
